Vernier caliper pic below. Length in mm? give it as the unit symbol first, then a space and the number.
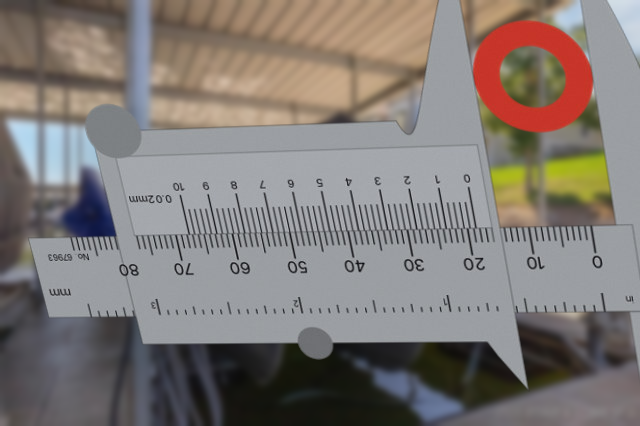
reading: mm 18.6
